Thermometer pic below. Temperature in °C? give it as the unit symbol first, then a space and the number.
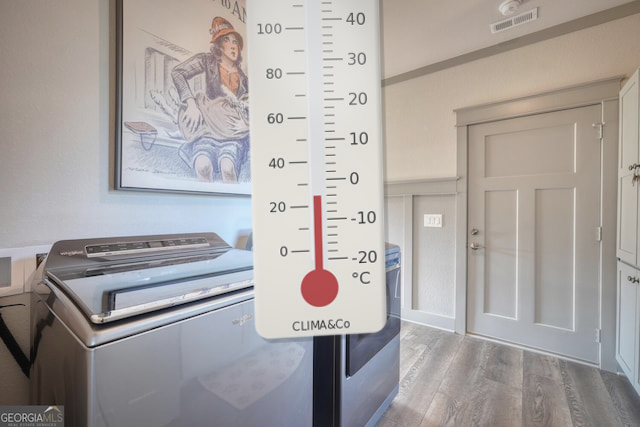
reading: °C -4
